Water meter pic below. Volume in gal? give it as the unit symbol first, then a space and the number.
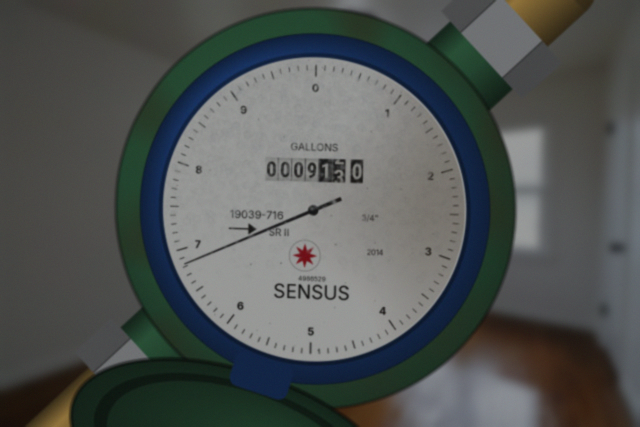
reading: gal 9126.8
